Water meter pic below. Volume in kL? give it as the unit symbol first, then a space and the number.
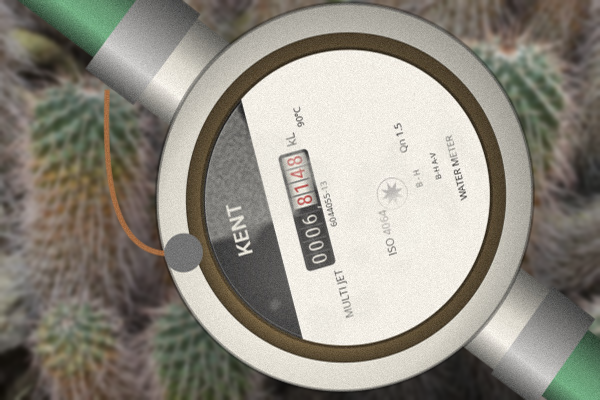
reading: kL 6.8148
